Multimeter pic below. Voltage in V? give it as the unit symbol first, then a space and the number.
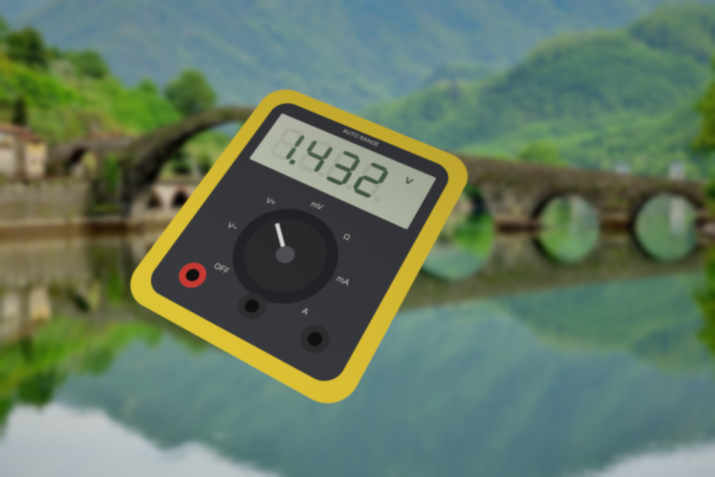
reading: V 1.432
